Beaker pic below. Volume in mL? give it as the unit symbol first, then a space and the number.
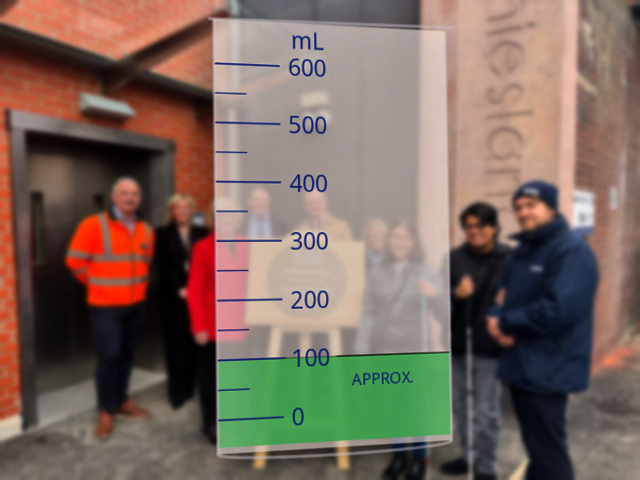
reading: mL 100
